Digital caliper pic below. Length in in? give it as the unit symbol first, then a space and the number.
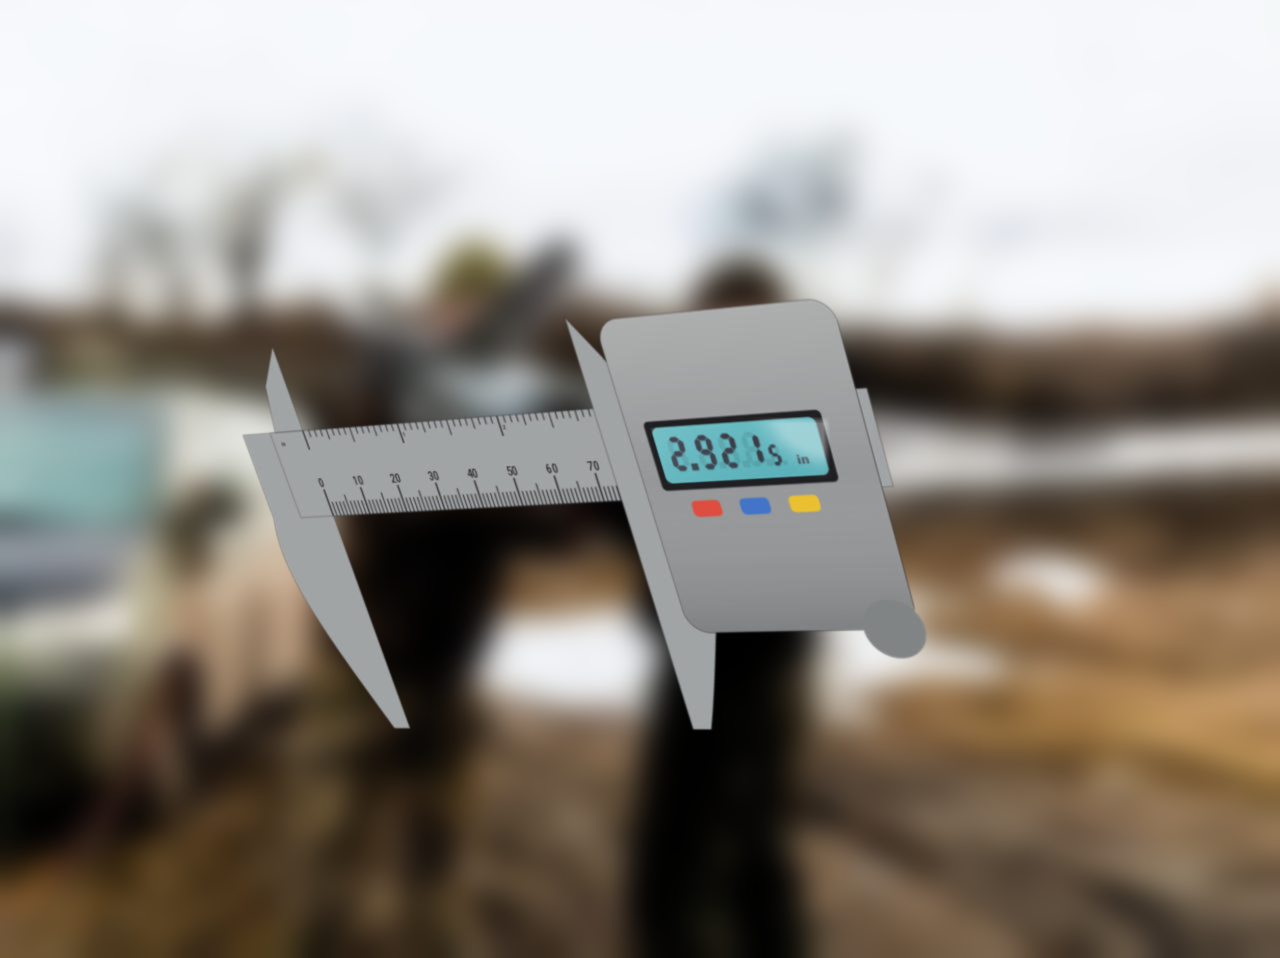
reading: in 2.9215
